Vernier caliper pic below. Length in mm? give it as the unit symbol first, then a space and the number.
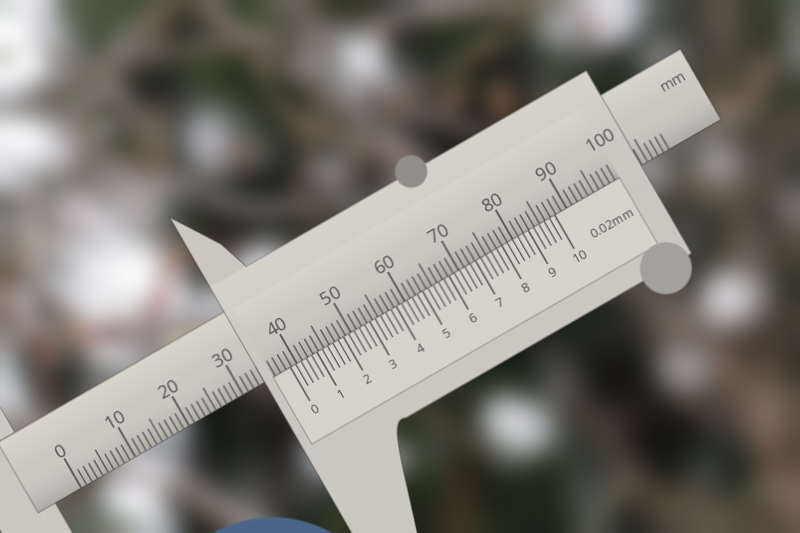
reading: mm 38.8
